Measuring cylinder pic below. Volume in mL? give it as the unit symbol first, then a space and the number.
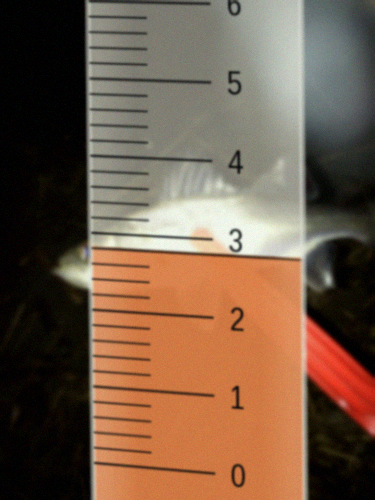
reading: mL 2.8
